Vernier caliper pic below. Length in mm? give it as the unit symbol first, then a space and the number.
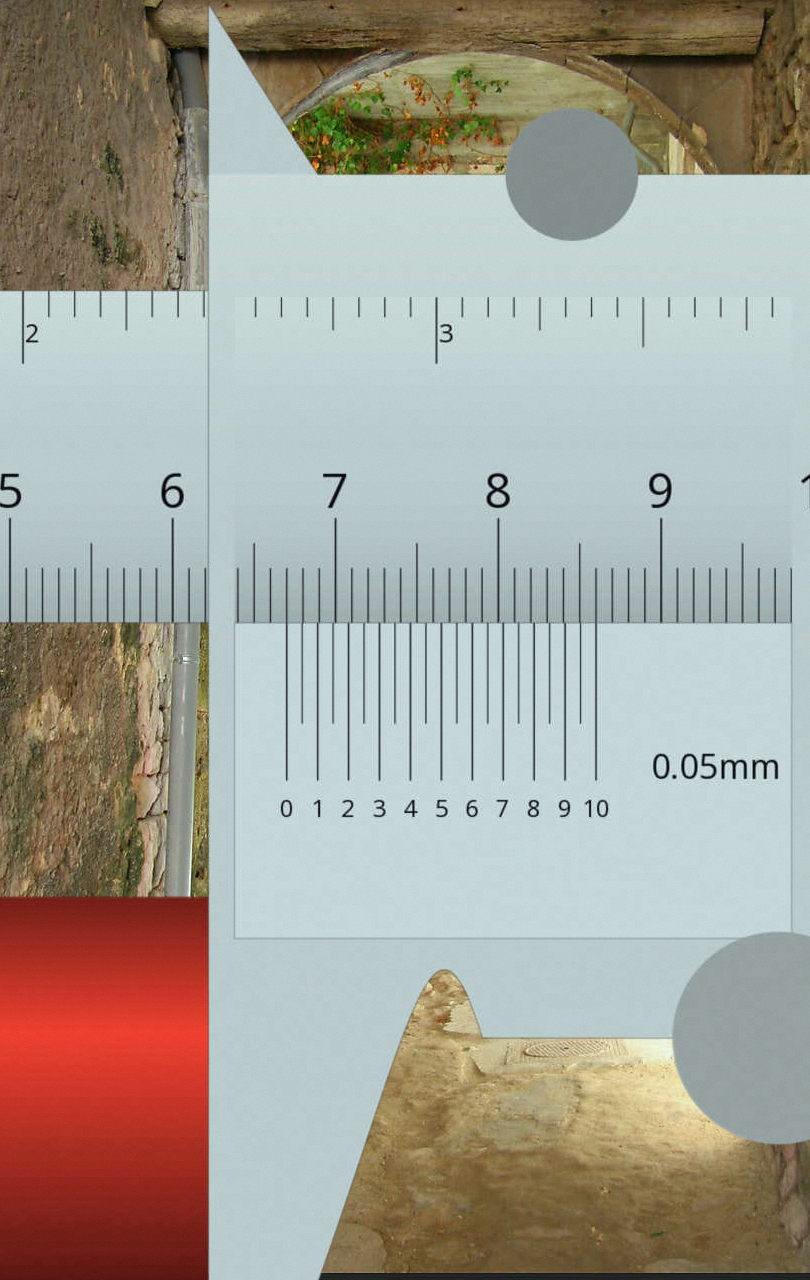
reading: mm 67.0
